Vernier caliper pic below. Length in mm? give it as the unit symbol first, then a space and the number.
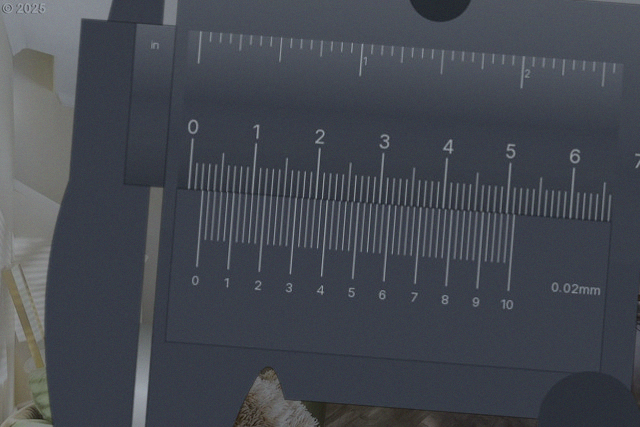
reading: mm 2.2
